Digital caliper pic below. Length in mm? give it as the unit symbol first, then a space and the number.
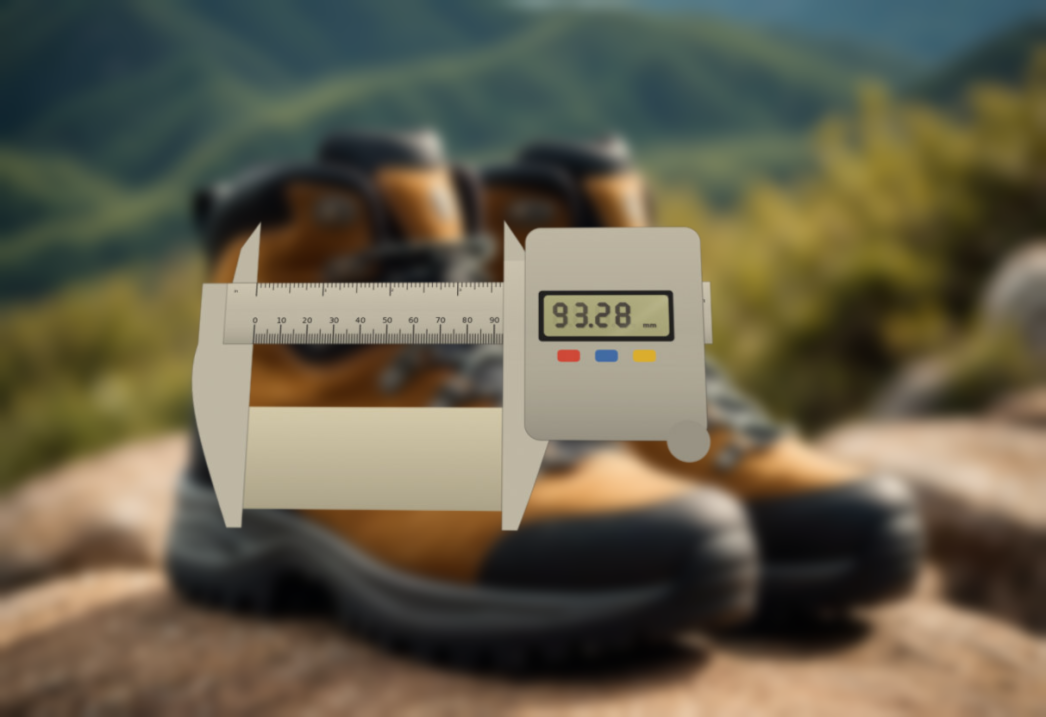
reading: mm 93.28
